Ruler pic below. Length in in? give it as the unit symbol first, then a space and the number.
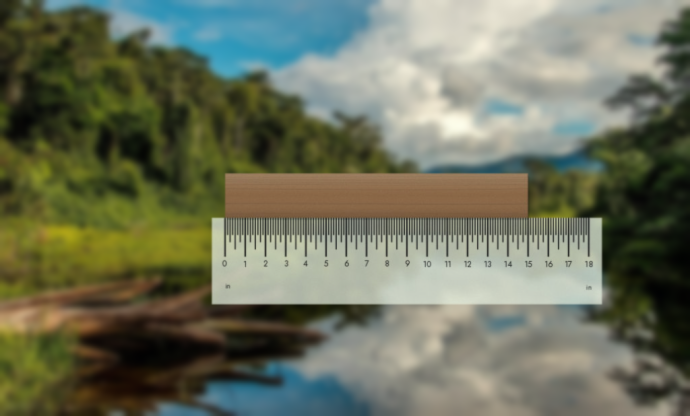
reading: in 15
